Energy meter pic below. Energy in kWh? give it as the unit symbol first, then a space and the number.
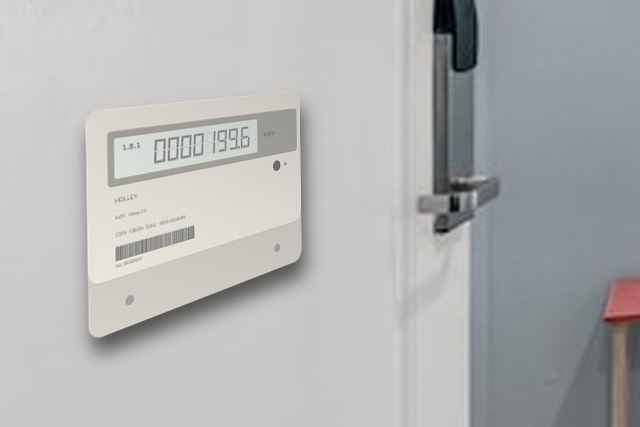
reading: kWh 199.6
